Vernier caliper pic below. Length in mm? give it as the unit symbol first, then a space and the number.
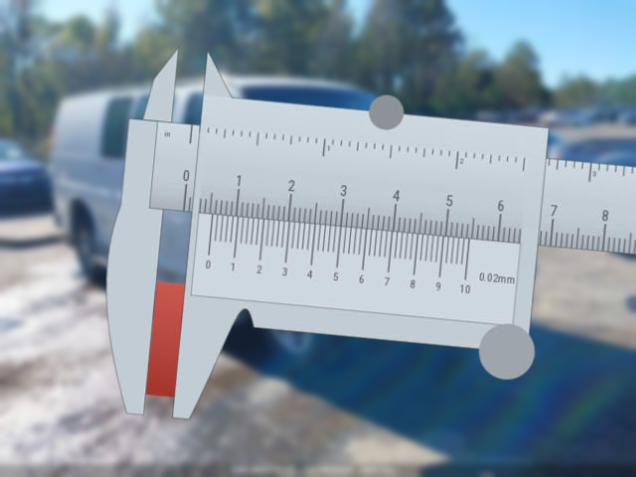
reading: mm 5.5
